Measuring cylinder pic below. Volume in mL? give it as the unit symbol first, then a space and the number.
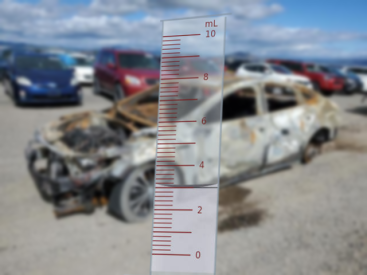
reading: mL 3
